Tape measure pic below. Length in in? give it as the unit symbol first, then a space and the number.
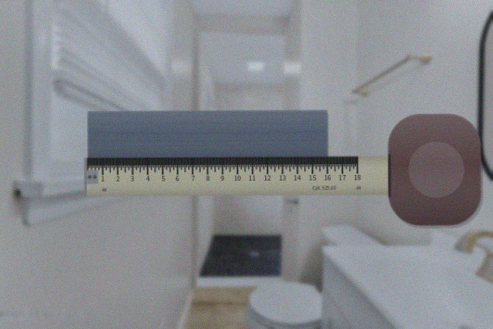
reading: in 16
